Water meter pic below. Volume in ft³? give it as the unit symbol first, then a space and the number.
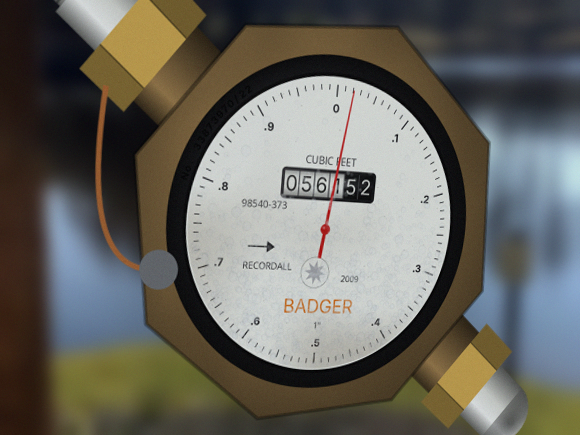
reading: ft³ 56152.02
